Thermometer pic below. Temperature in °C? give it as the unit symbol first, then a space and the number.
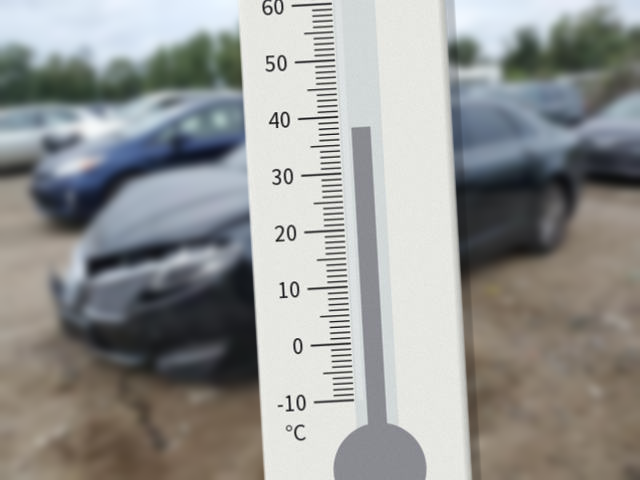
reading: °C 38
